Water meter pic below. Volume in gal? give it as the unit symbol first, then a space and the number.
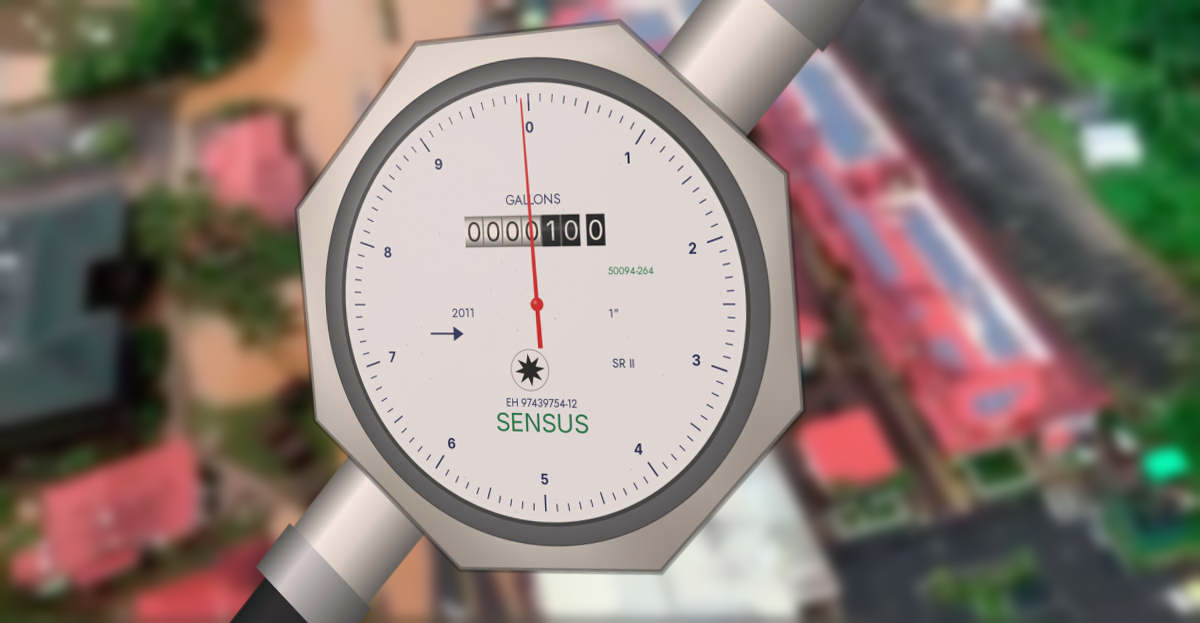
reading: gal 99.9
